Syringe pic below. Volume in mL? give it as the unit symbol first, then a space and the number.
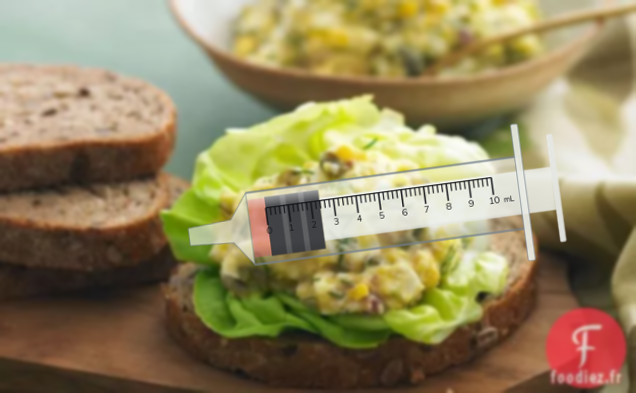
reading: mL 0
